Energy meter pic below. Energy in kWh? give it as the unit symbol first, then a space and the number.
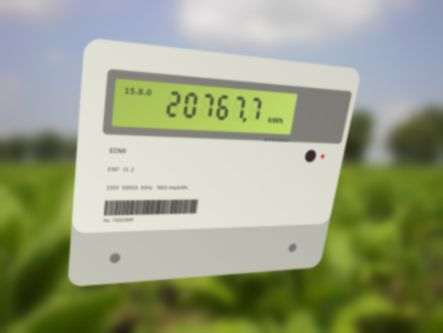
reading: kWh 20767.7
